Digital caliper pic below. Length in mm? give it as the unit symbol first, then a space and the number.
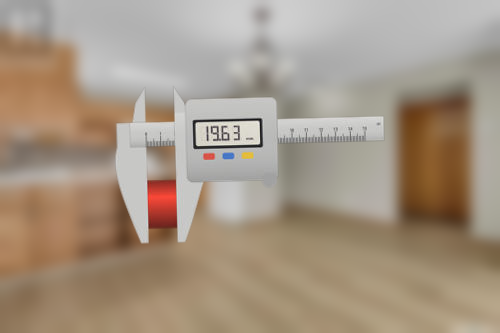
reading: mm 19.63
